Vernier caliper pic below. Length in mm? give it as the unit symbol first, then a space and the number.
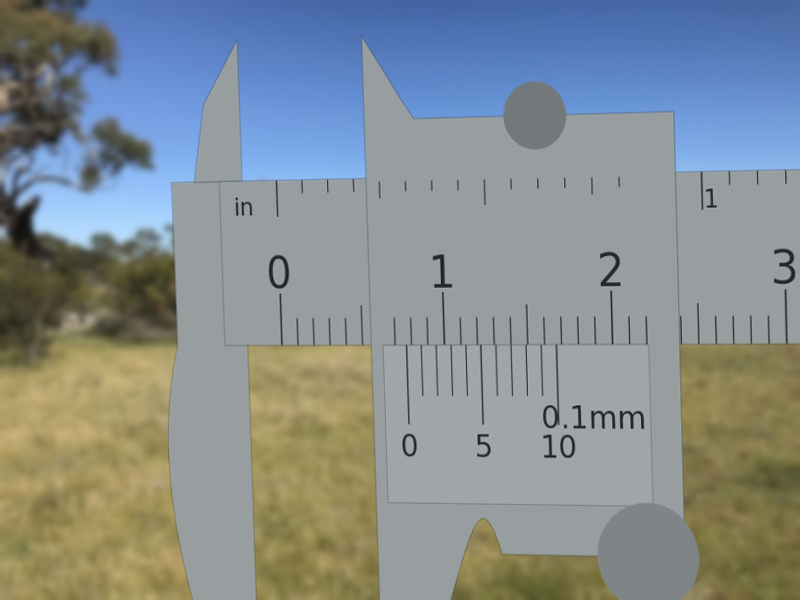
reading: mm 7.7
